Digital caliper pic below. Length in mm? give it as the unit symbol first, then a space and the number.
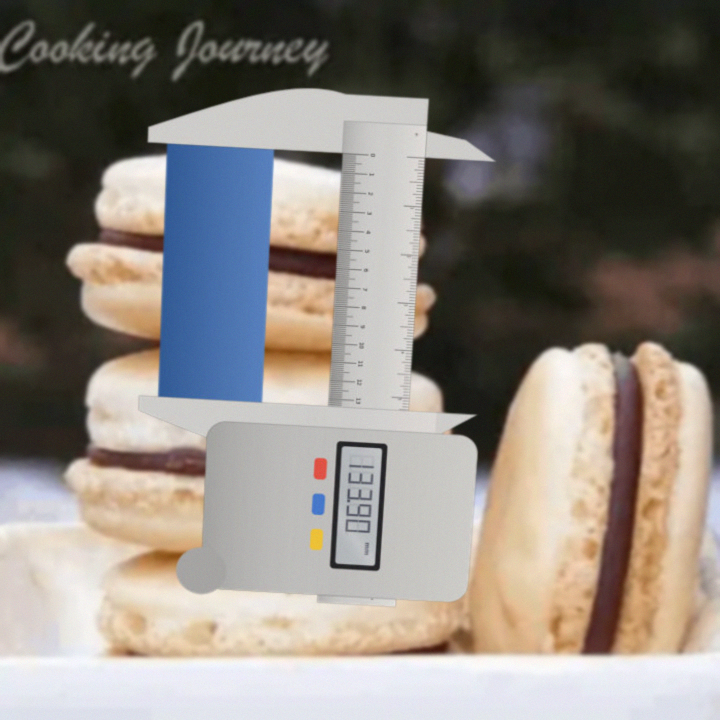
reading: mm 133.90
